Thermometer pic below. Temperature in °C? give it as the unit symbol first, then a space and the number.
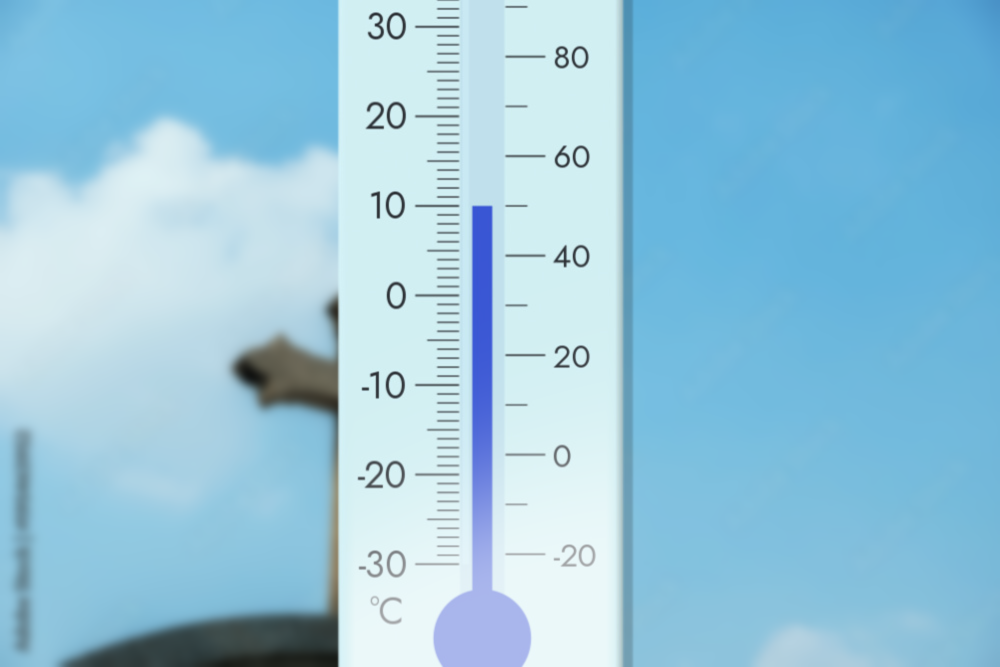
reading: °C 10
